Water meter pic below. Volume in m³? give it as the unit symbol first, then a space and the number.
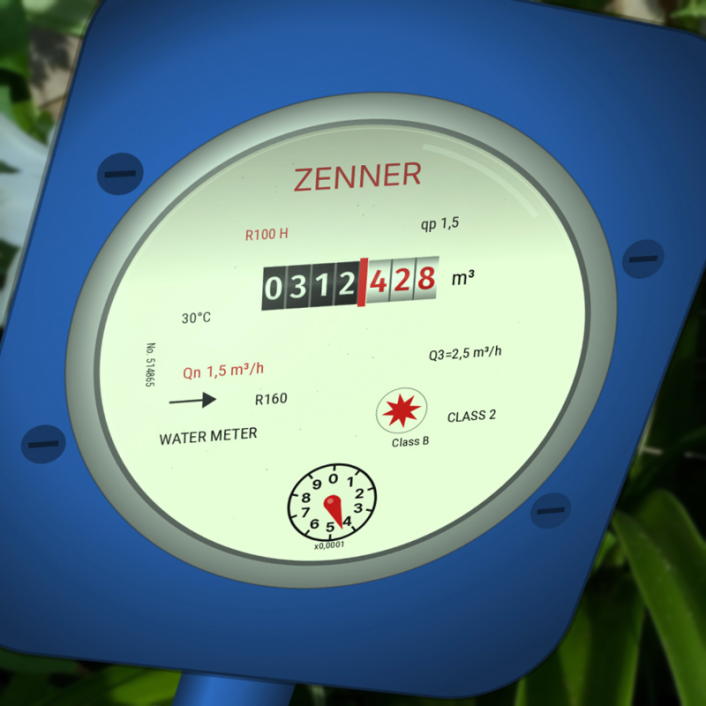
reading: m³ 312.4284
